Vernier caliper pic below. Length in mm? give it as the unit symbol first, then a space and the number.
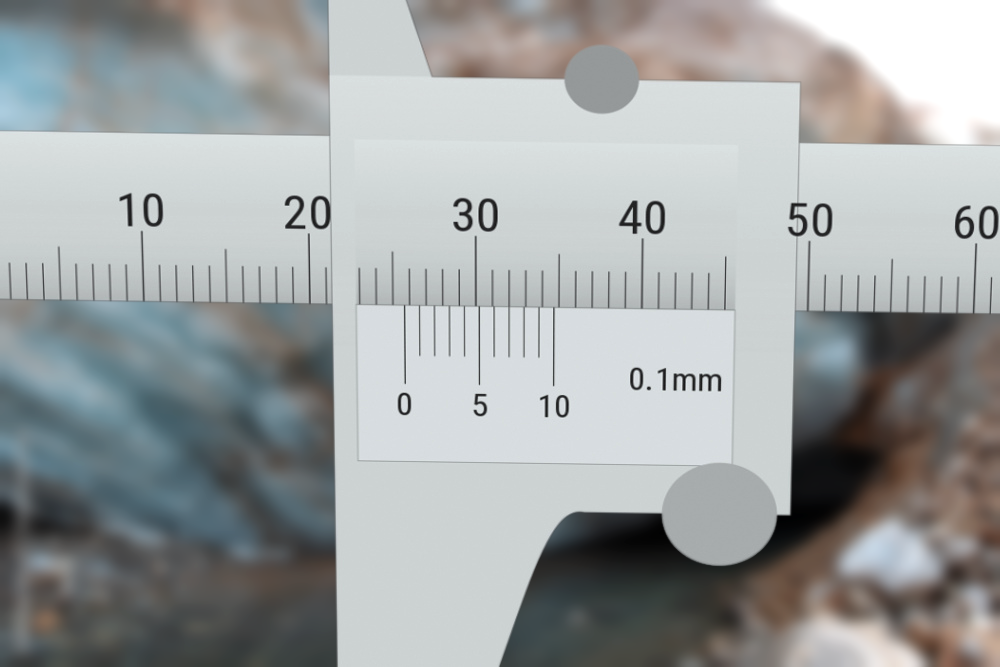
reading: mm 25.7
